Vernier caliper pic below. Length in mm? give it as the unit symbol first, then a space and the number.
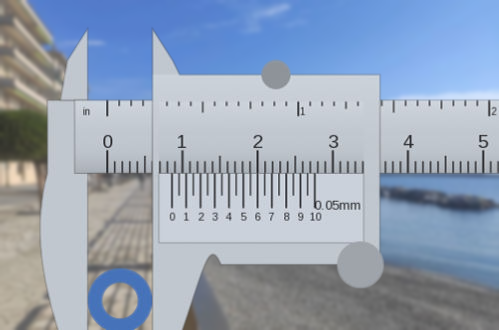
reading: mm 8.6
